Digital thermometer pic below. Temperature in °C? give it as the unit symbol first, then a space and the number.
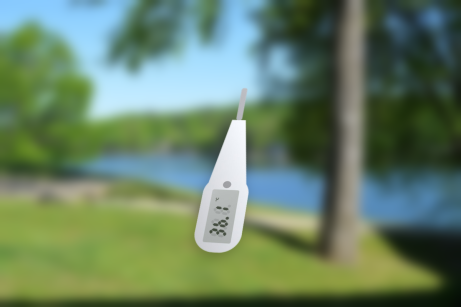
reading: °C 36.1
